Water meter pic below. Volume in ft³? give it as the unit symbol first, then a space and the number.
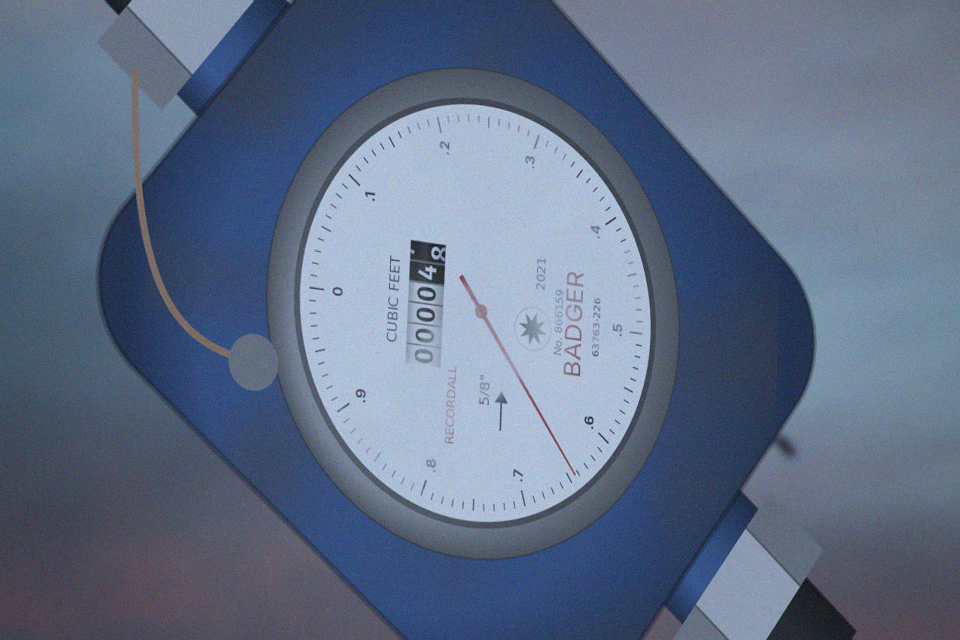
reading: ft³ 47.64
